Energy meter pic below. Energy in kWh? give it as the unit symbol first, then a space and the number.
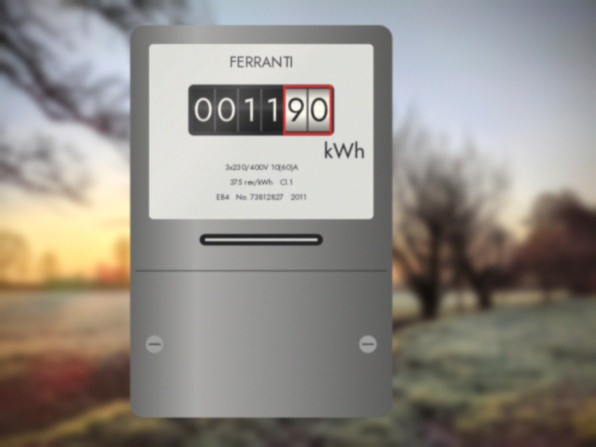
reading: kWh 11.90
